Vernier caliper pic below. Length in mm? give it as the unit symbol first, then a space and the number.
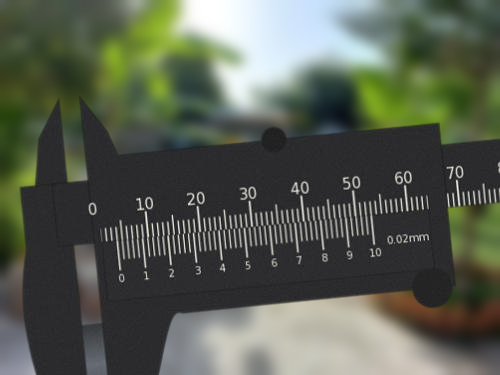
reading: mm 4.0
